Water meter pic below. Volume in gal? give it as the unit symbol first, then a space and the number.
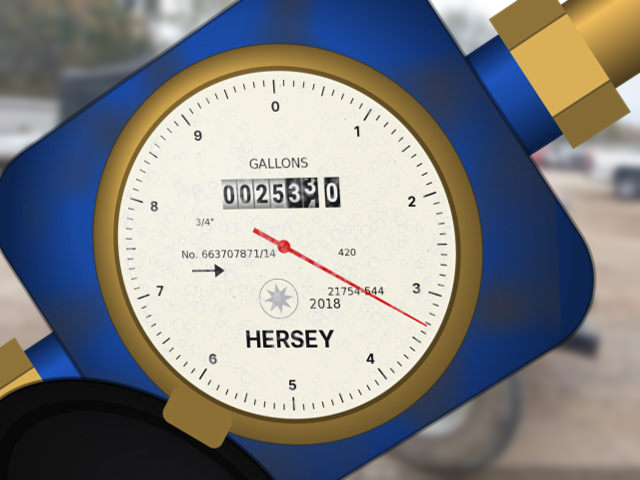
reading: gal 25333.3
